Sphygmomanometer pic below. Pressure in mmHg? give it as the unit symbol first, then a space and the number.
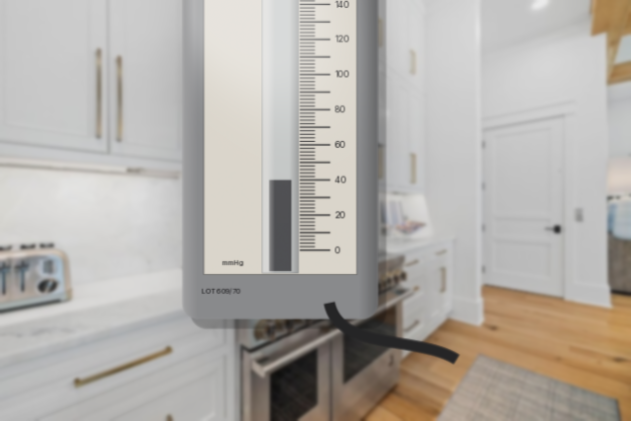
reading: mmHg 40
